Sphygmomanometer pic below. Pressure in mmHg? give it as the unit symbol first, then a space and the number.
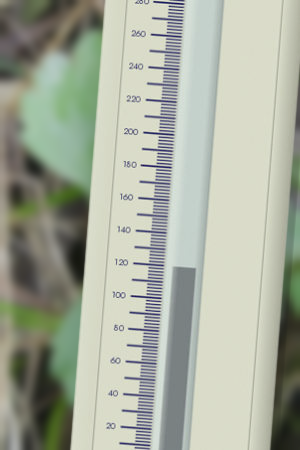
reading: mmHg 120
